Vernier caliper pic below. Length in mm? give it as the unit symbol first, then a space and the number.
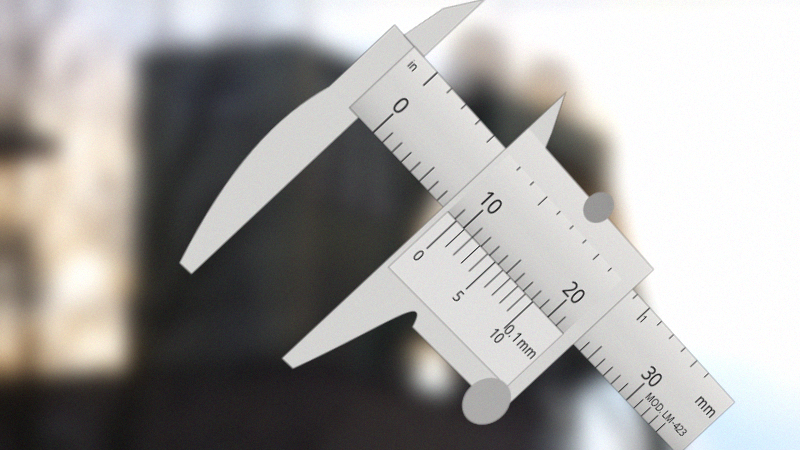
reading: mm 9.2
